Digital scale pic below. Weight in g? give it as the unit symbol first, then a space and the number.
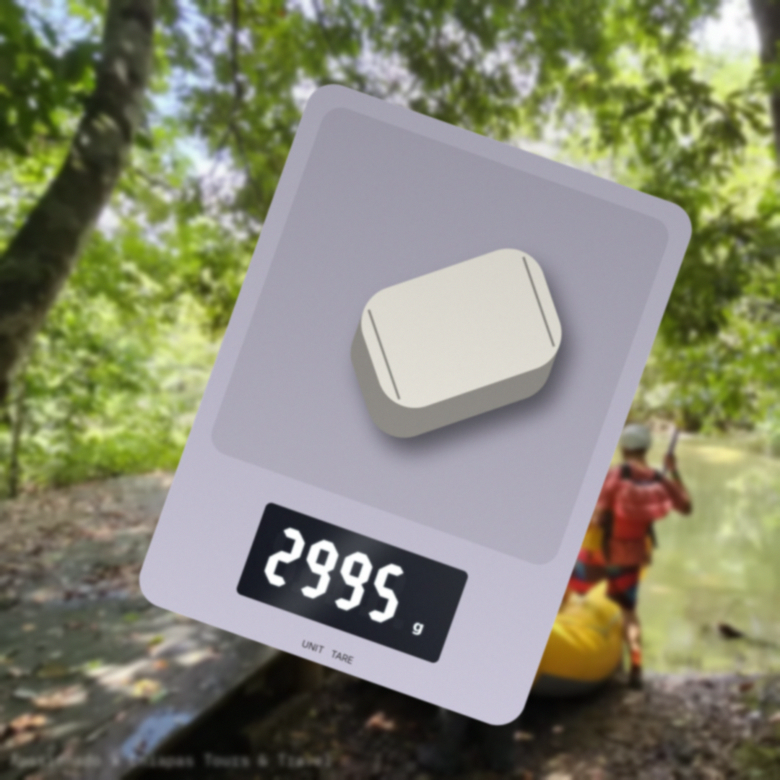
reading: g 2995
